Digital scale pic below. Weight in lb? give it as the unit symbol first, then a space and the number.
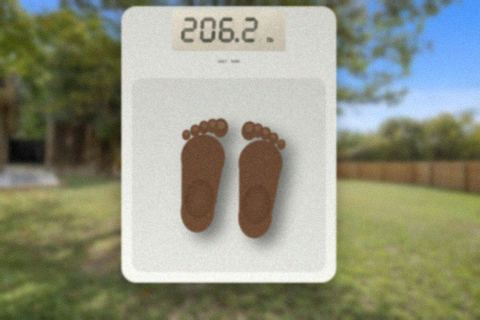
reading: lb 206.2
